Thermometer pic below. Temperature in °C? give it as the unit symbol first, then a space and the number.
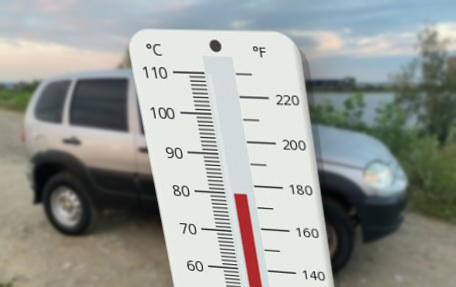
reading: °C 80
